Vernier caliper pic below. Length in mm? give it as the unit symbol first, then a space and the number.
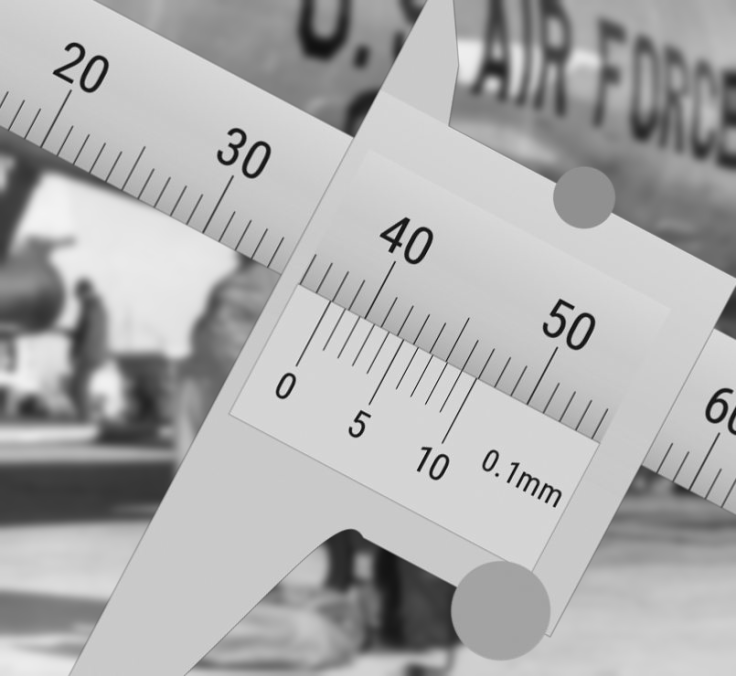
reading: mm 37.9
